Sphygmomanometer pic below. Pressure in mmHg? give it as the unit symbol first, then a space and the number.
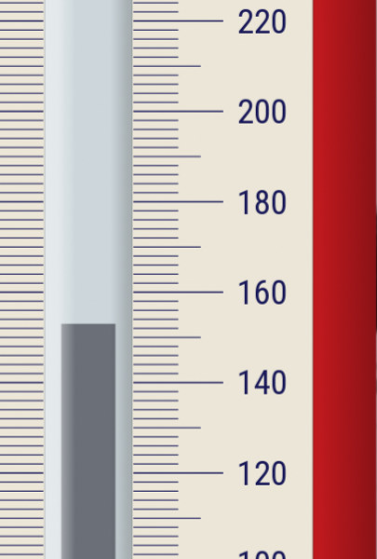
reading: mmHg 153
